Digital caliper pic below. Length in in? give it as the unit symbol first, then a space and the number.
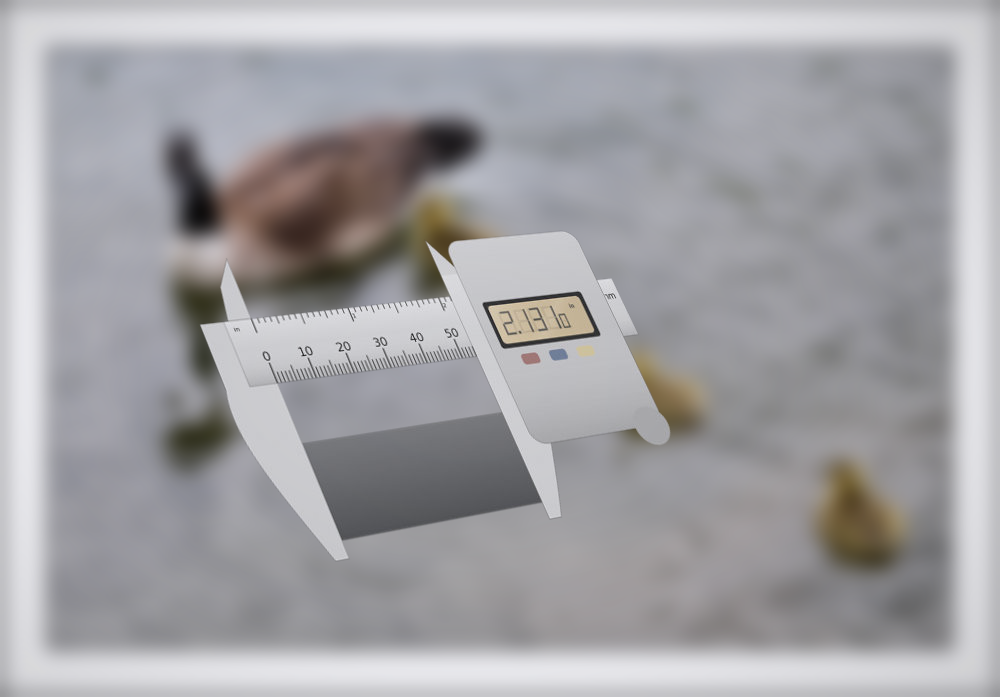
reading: in 2.1310
